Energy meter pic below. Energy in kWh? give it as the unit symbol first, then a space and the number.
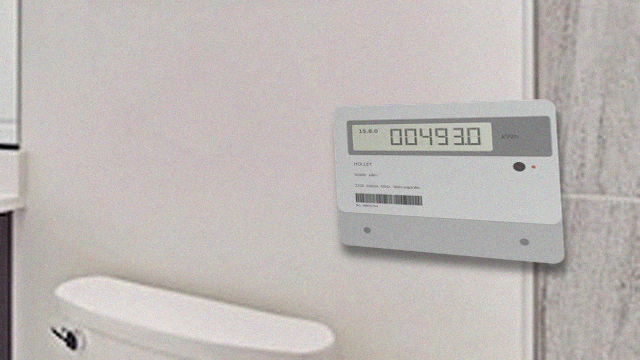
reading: kWh 493.0
